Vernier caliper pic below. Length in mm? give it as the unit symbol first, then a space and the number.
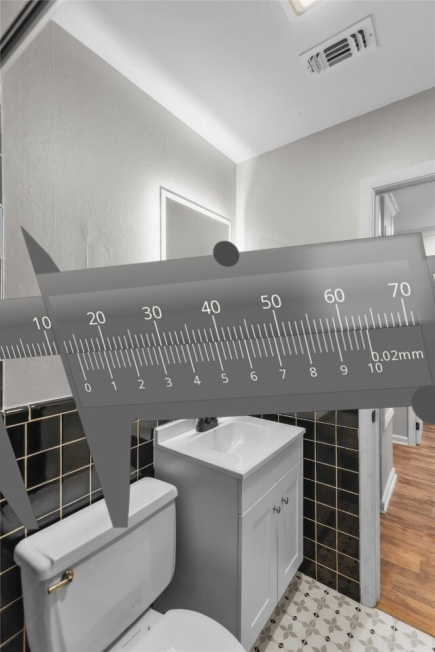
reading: mm 14.8
